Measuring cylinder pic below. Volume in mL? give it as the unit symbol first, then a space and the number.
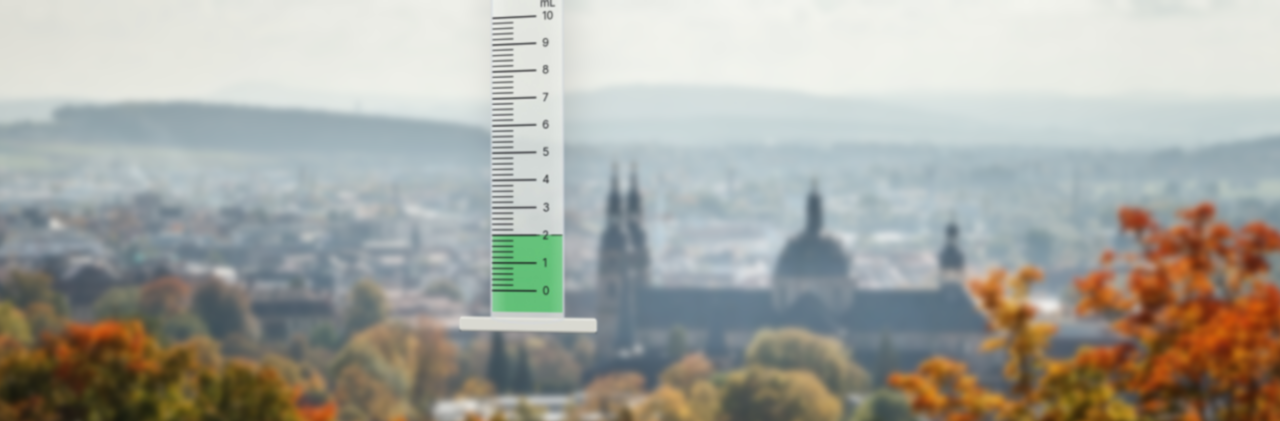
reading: mL 2
